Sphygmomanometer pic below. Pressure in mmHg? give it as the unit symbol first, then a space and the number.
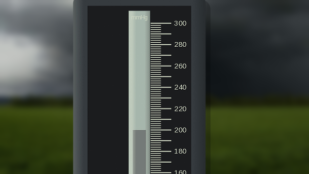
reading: mmHg 200
